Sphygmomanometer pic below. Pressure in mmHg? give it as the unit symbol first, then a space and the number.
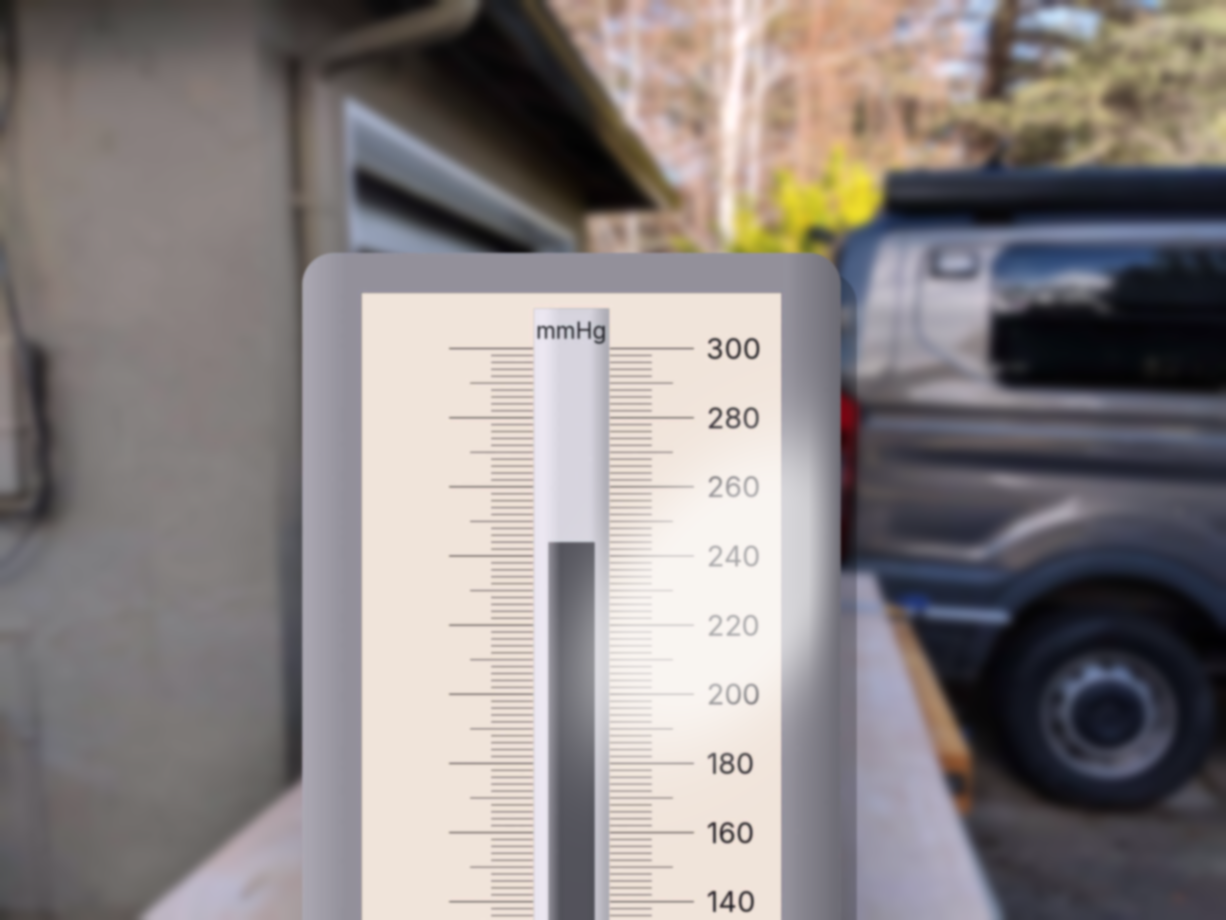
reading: mmHg 244
